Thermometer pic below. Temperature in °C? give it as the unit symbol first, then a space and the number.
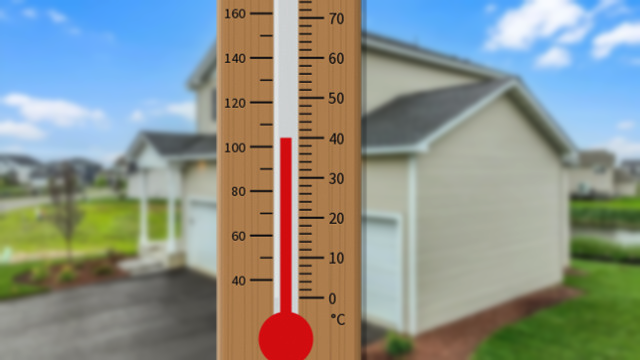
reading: °C 40
